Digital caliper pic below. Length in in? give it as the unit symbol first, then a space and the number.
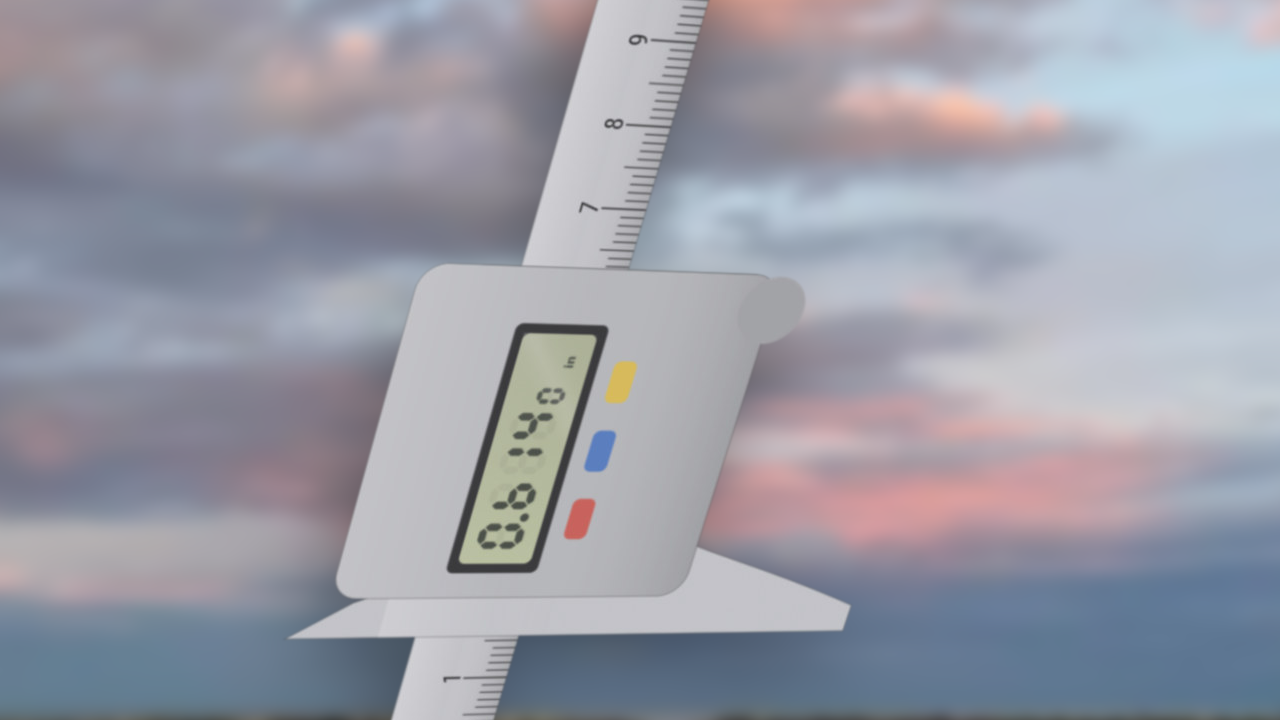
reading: in 0.6140
